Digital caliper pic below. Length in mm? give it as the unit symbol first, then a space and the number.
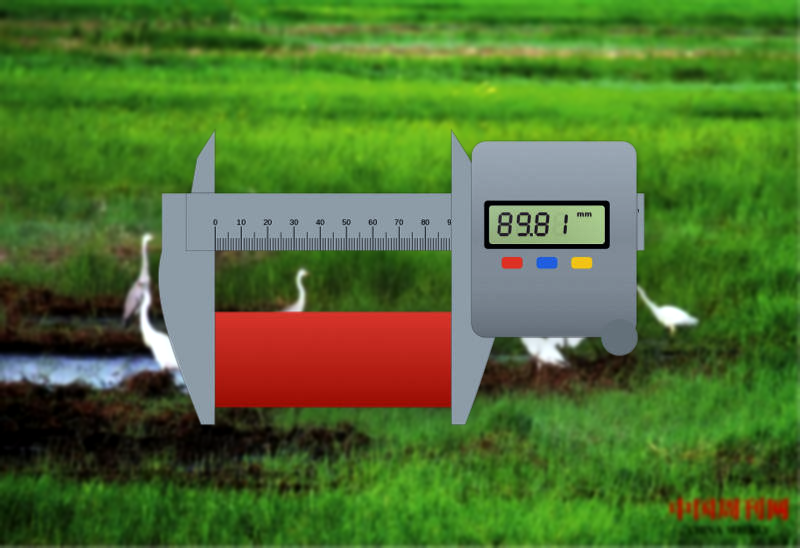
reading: mm 89.81
